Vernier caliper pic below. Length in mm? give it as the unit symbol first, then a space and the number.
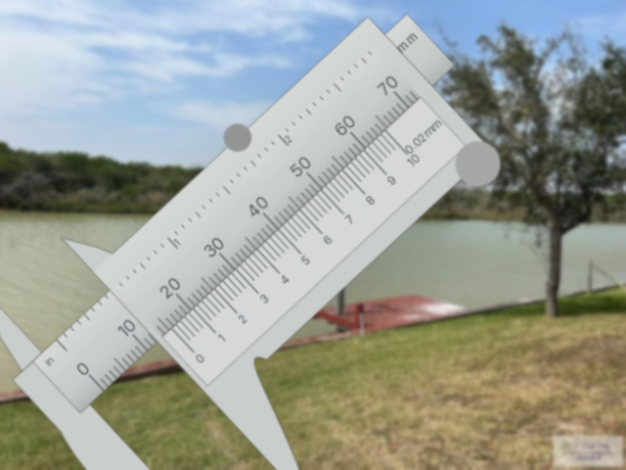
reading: mm 15.5
